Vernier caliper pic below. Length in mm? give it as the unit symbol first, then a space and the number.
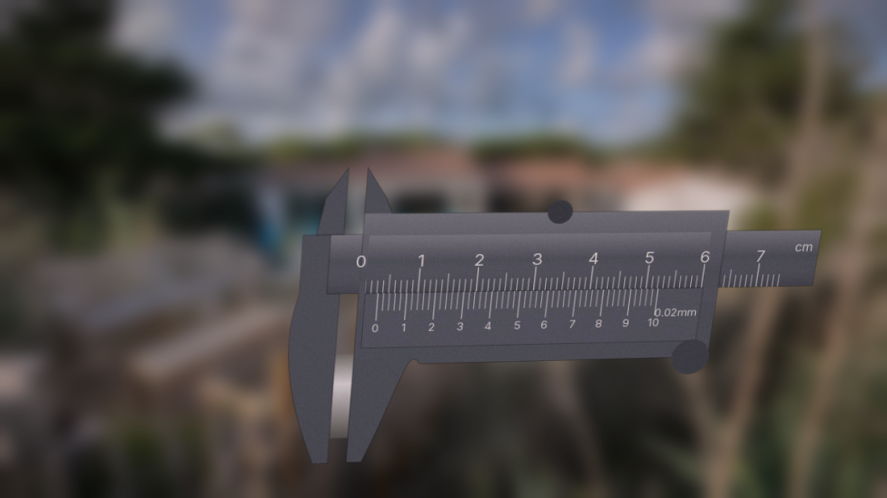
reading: mm 3.2
